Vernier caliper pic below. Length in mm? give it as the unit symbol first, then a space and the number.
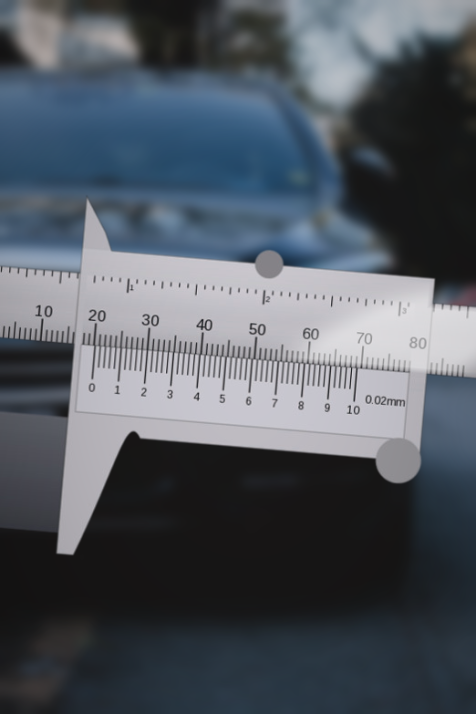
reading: mm 20.2
